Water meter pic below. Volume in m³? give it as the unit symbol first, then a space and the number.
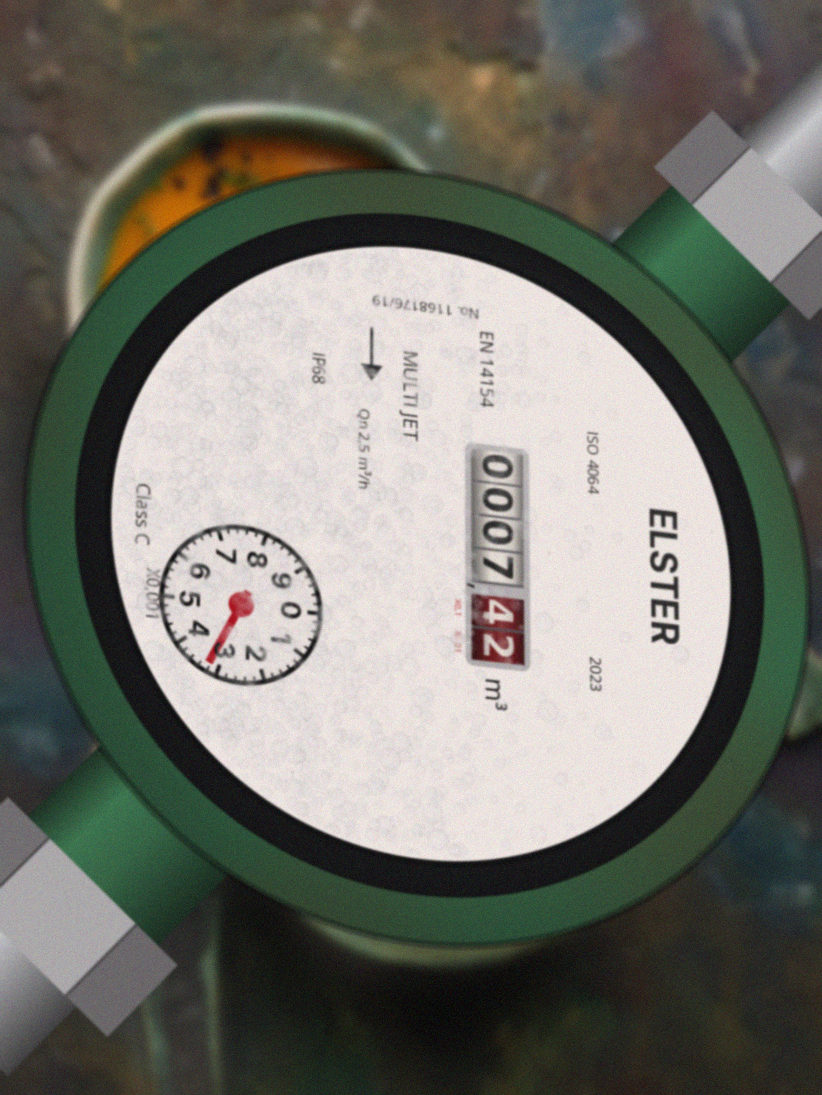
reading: m³ 7.423
